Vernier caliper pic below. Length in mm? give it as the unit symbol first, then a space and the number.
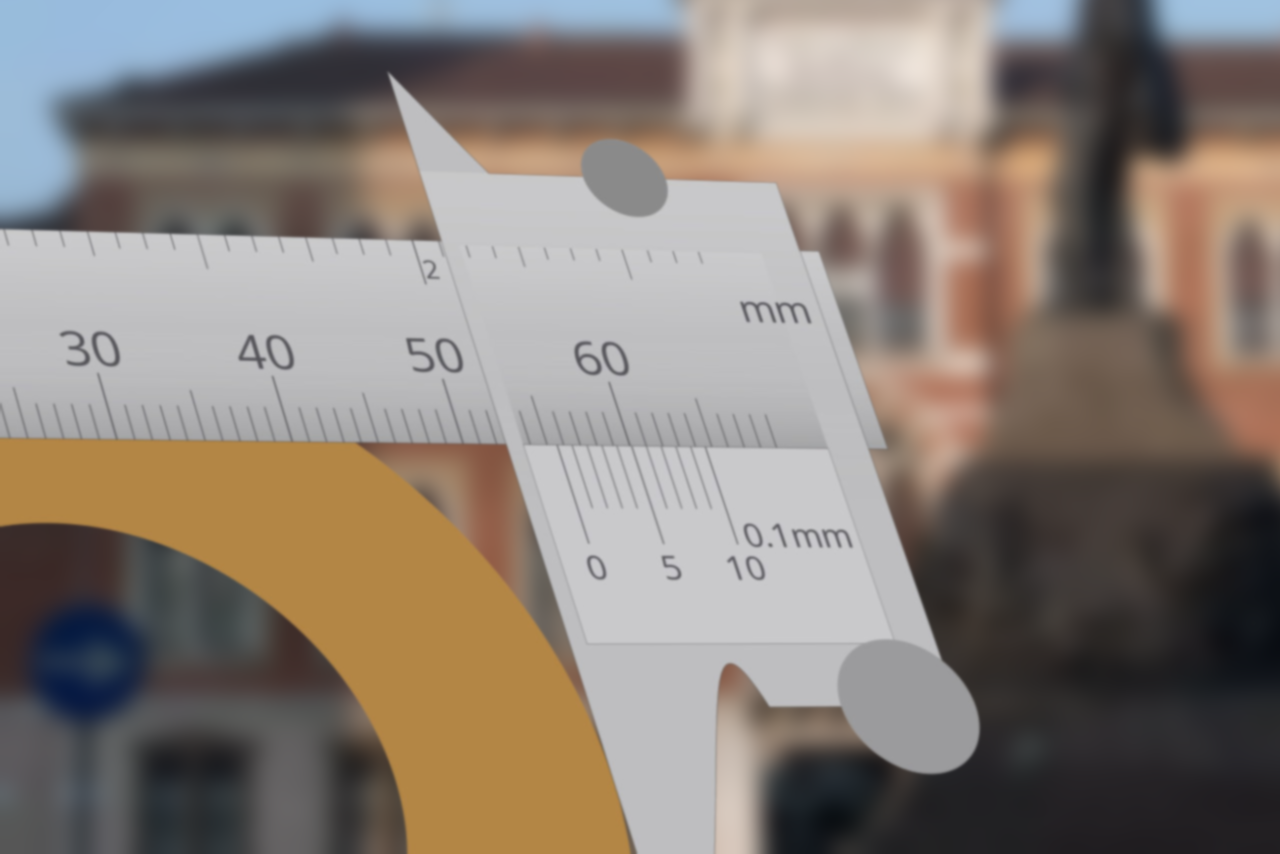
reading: mm 55.6
